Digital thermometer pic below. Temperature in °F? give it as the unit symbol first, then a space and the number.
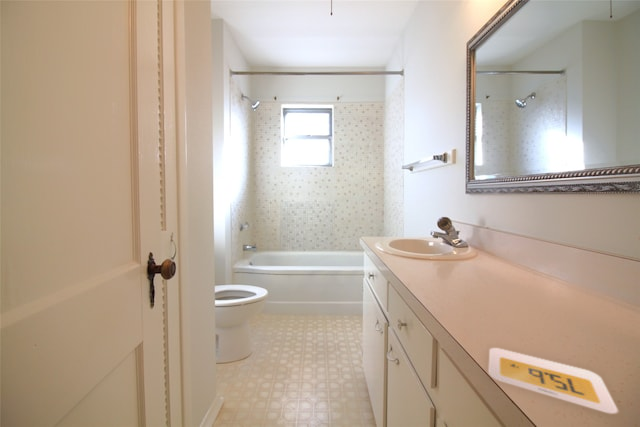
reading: °F 75.6
